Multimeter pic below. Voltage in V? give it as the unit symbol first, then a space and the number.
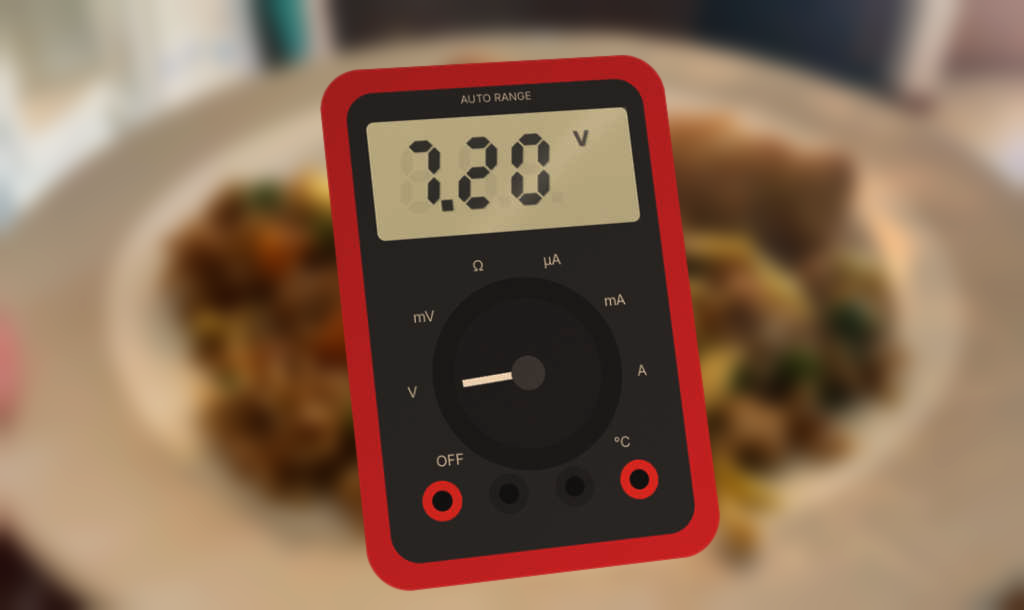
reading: V 7.20
